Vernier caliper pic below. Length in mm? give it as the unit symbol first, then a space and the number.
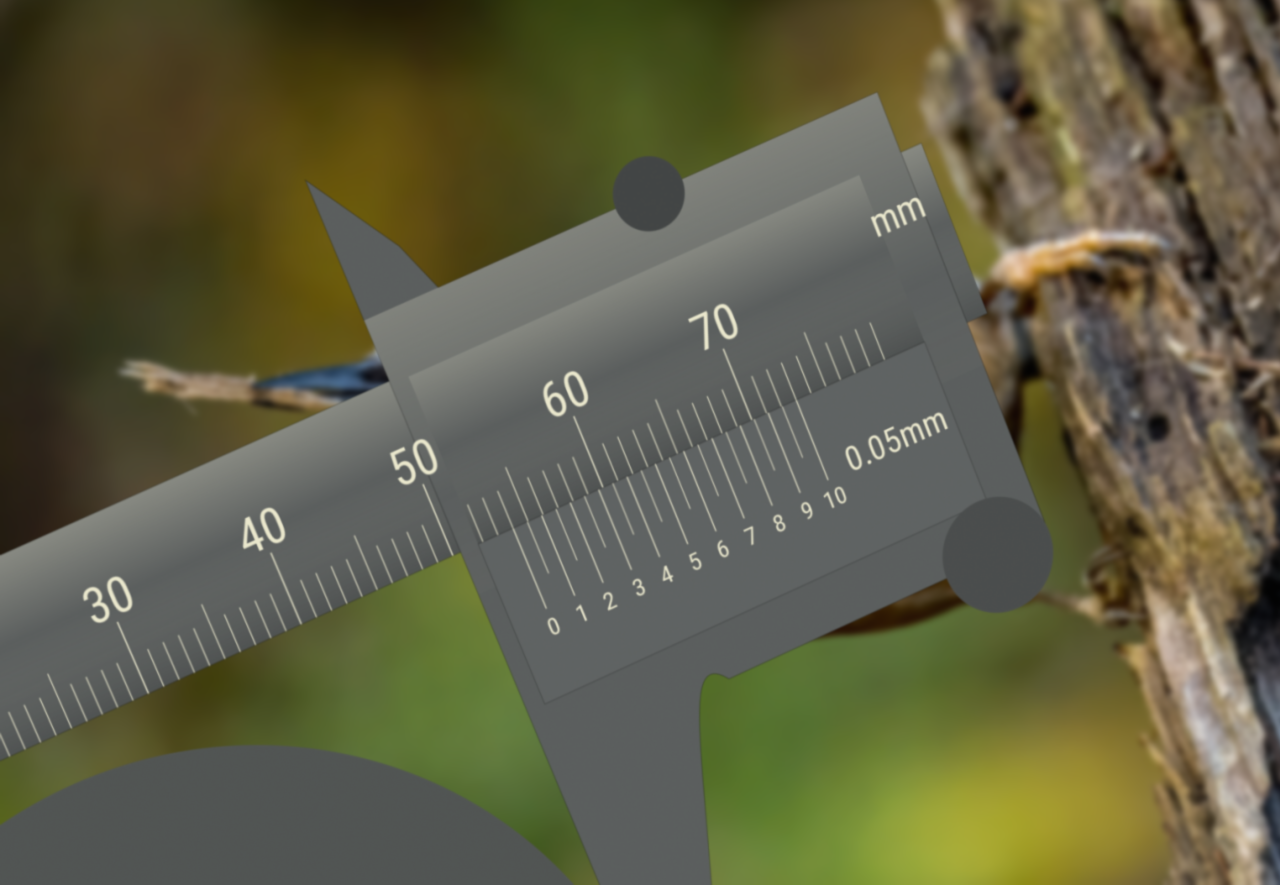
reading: mm 54.0
